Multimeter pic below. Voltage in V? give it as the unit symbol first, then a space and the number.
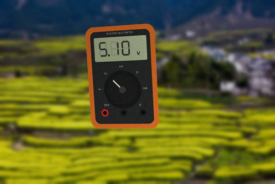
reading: V 5.10
